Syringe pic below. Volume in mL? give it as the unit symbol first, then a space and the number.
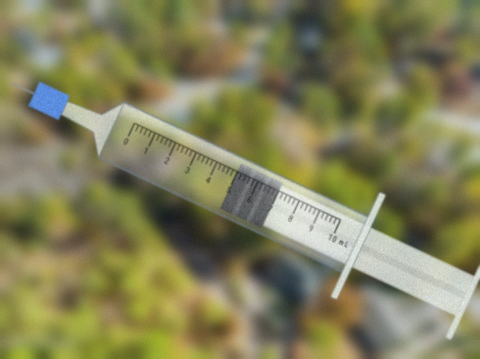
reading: mL 5
